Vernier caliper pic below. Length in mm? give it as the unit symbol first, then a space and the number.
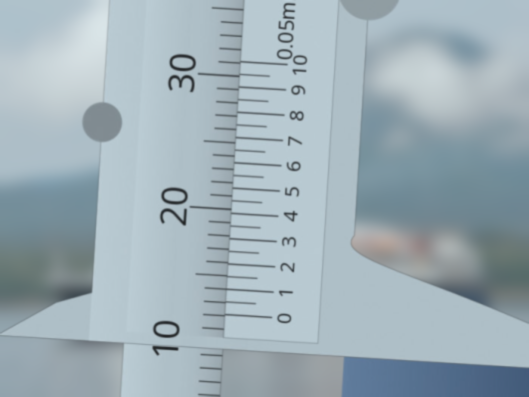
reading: mm 12.1
